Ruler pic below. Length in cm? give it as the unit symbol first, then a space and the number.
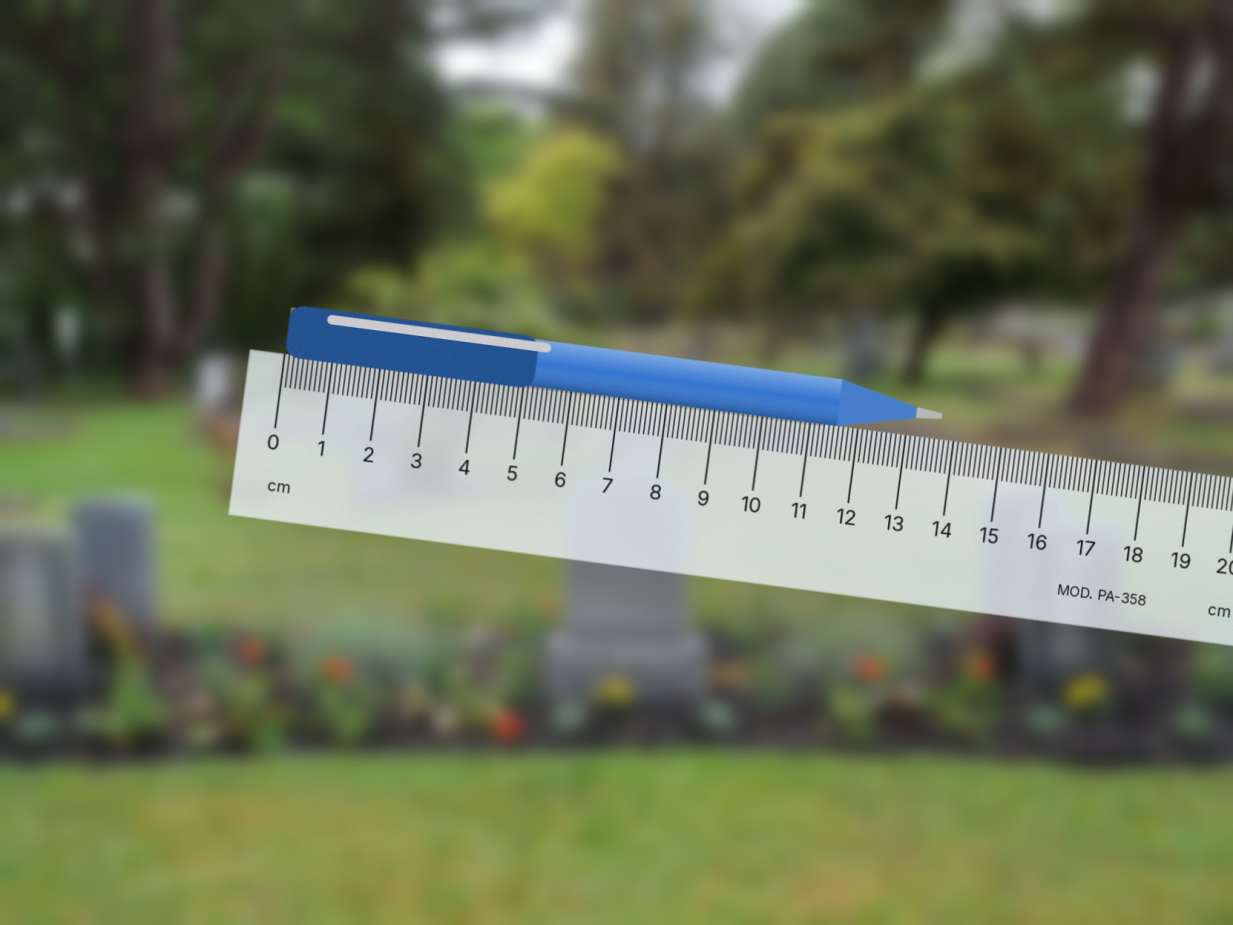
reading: cm 13.7
